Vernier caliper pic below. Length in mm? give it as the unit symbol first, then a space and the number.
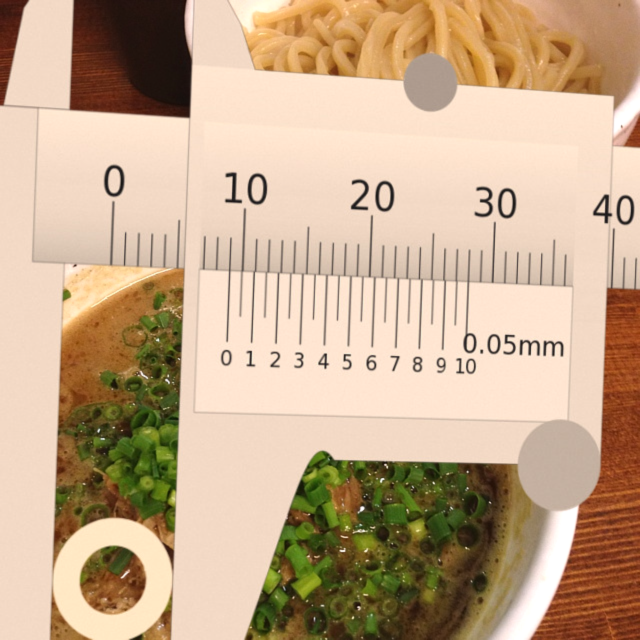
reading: mm 9.0
